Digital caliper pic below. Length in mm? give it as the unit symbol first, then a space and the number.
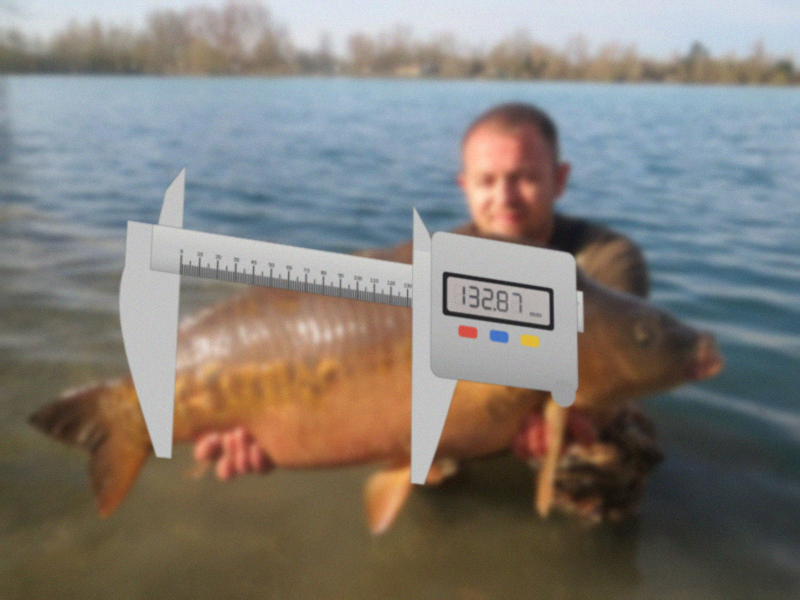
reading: mm 132.87
